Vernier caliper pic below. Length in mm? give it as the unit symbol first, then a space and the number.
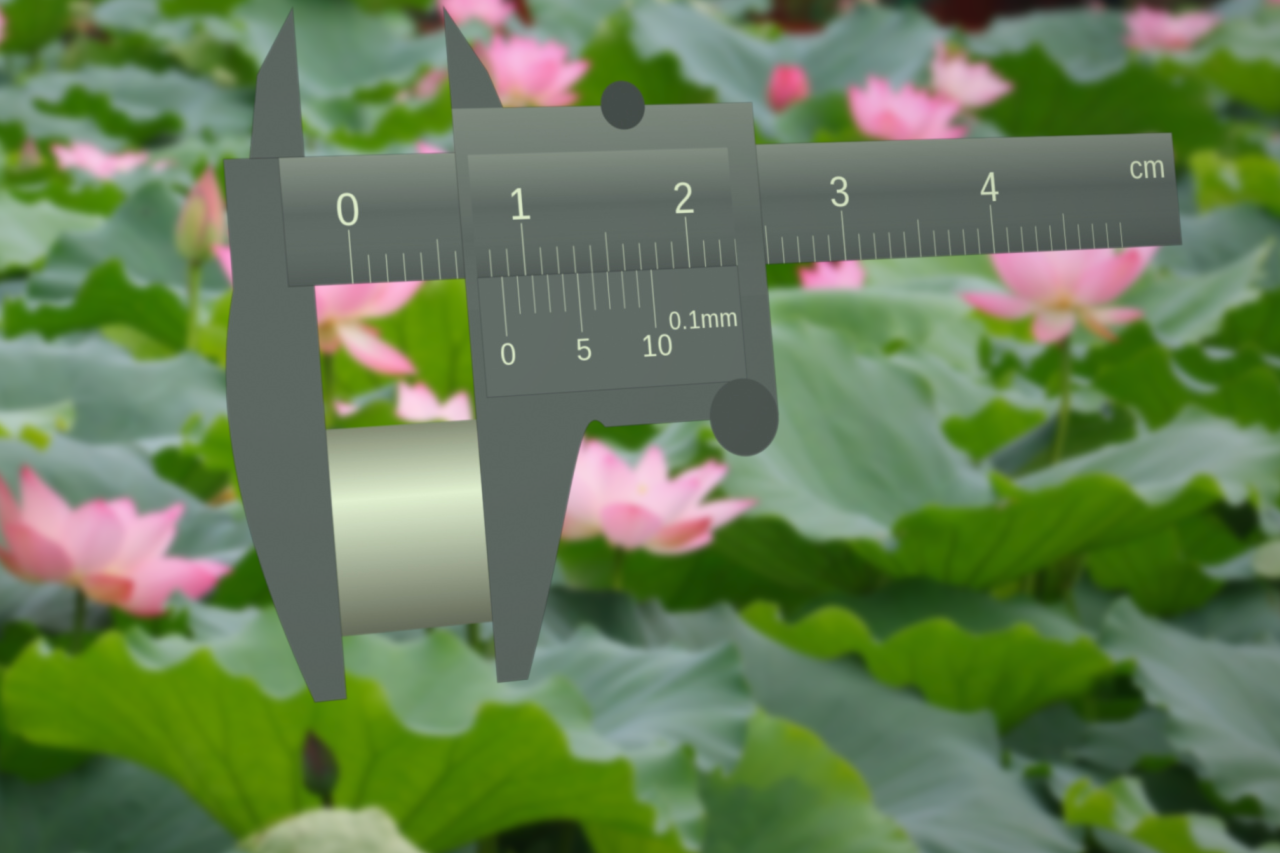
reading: mm 8.6
